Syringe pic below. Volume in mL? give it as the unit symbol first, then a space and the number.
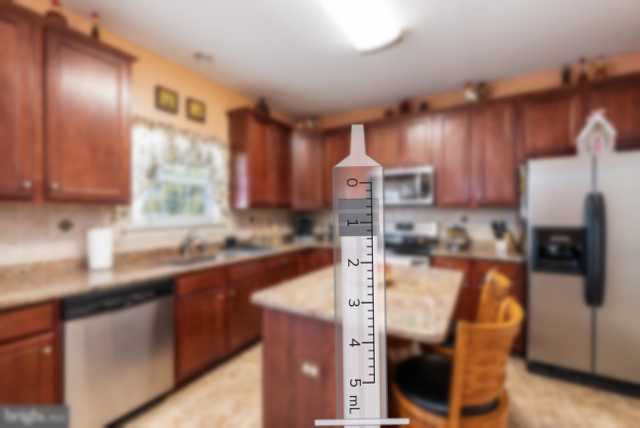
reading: mL 0.4
